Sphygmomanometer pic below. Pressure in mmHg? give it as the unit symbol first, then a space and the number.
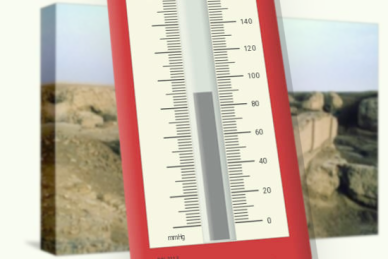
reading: mmHg 90
